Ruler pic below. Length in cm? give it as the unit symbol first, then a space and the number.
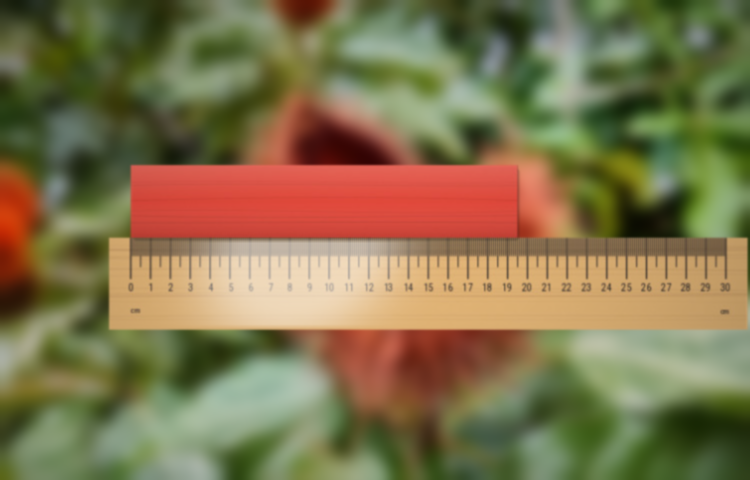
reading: cm 19.5
